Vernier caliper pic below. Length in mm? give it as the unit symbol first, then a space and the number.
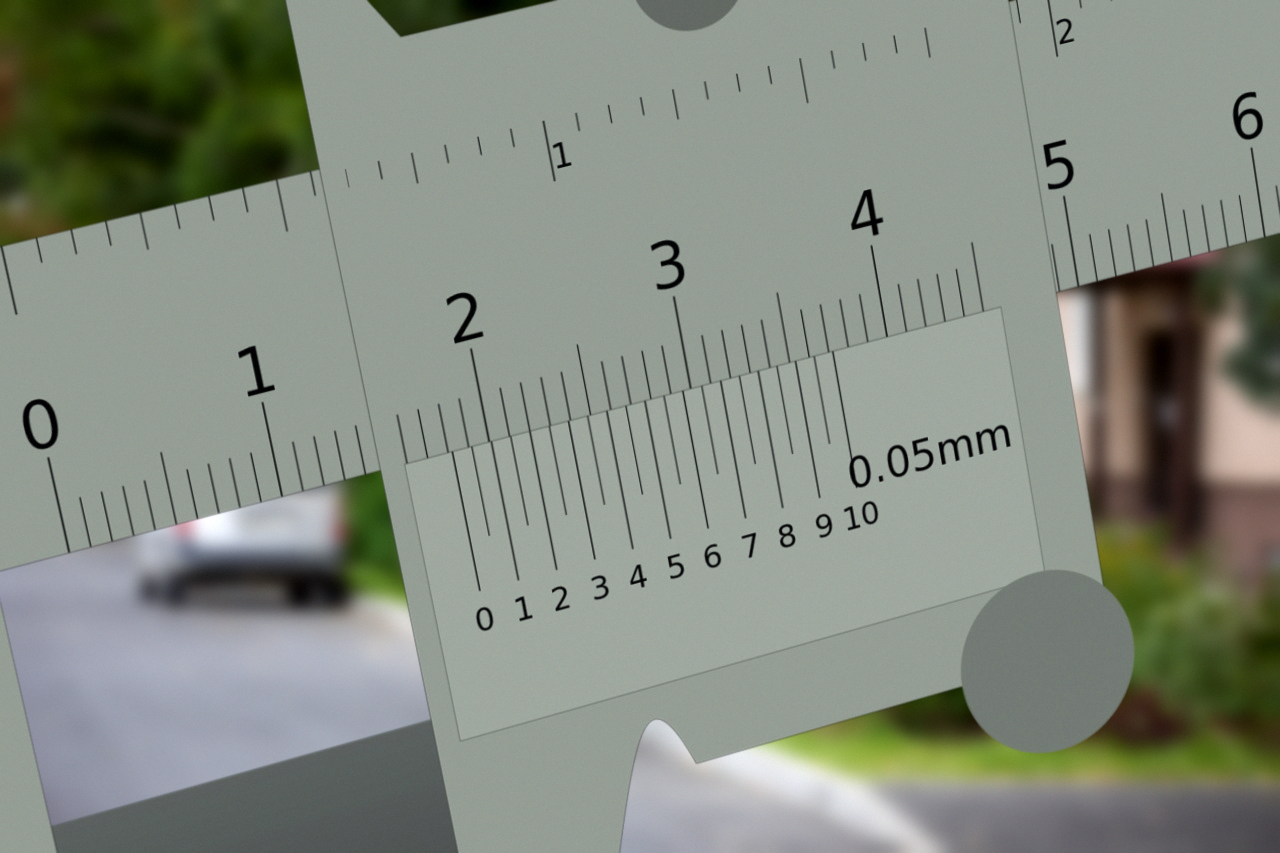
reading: mm 18.2
